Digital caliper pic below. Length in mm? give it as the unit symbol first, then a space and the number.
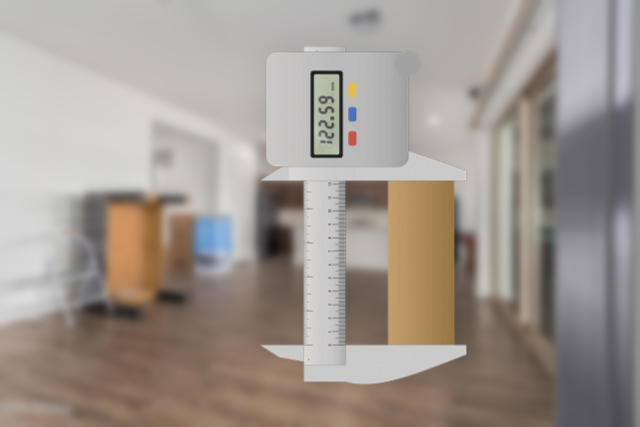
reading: mm 122.59
